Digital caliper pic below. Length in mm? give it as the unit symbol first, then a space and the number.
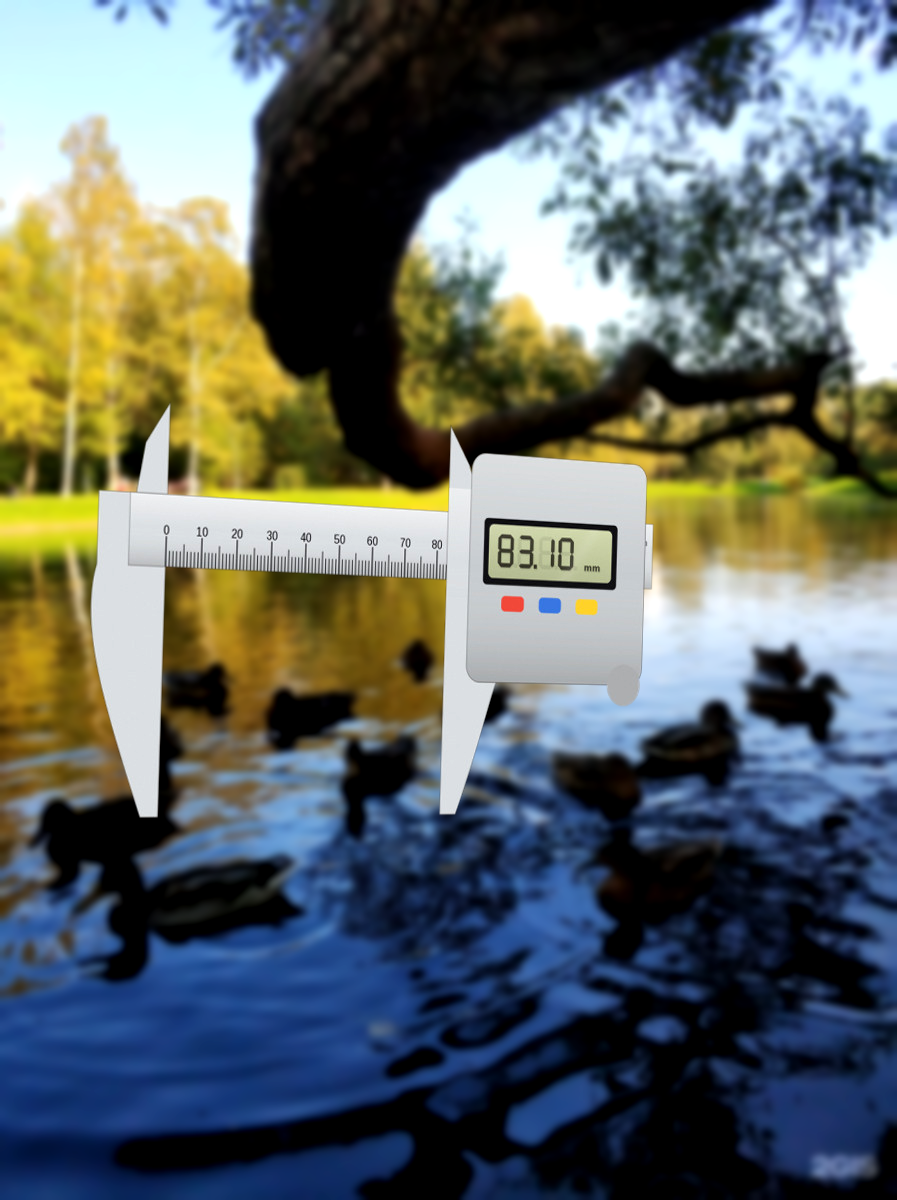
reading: mm 83.10
